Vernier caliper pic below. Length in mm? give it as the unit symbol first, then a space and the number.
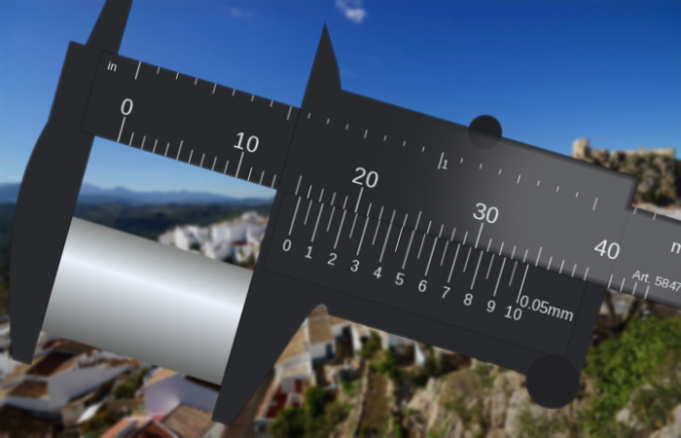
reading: mm 15.4
